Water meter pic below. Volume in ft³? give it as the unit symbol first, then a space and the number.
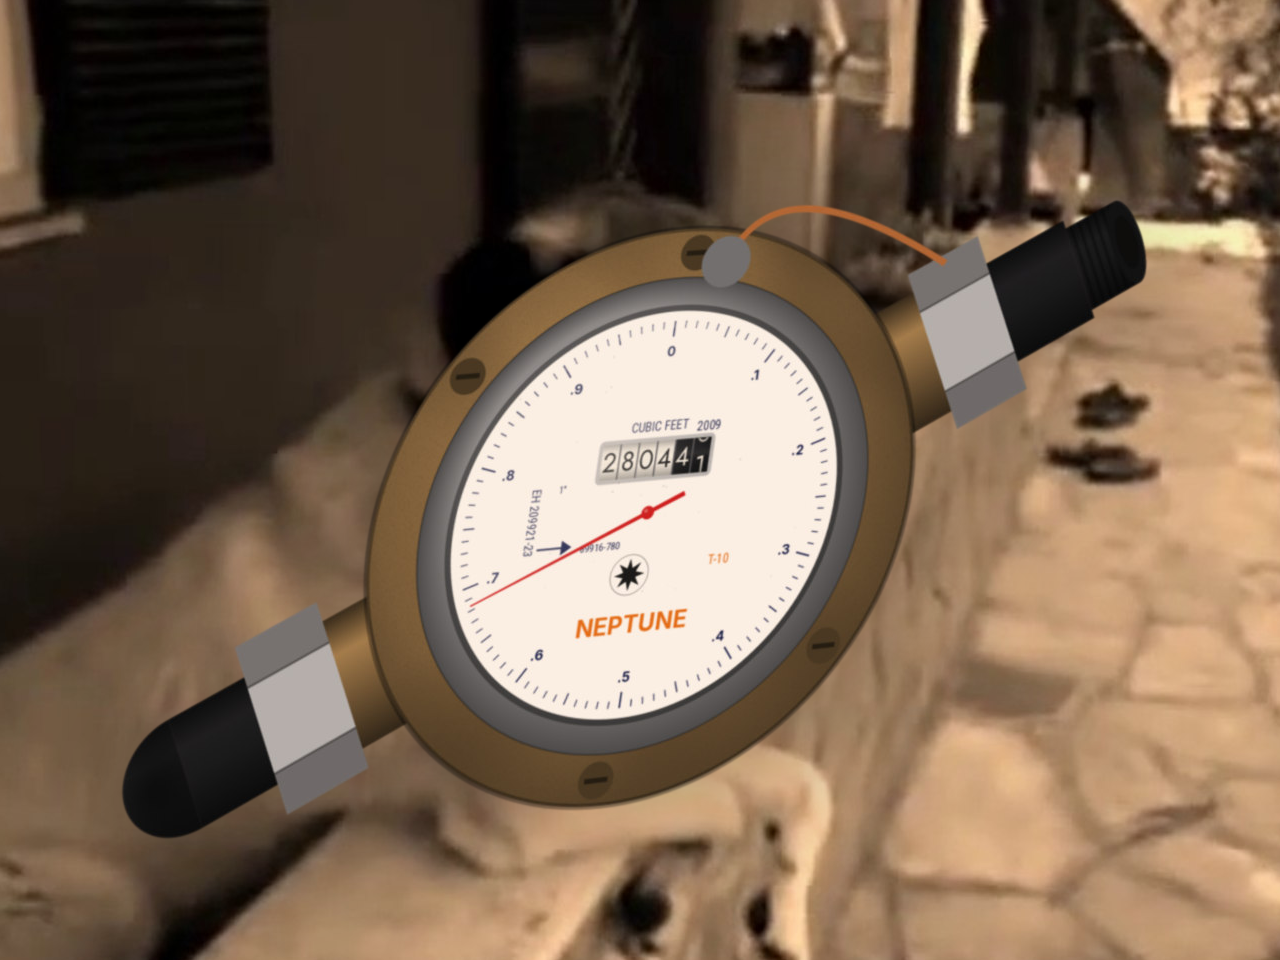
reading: ft³ 280440.68
